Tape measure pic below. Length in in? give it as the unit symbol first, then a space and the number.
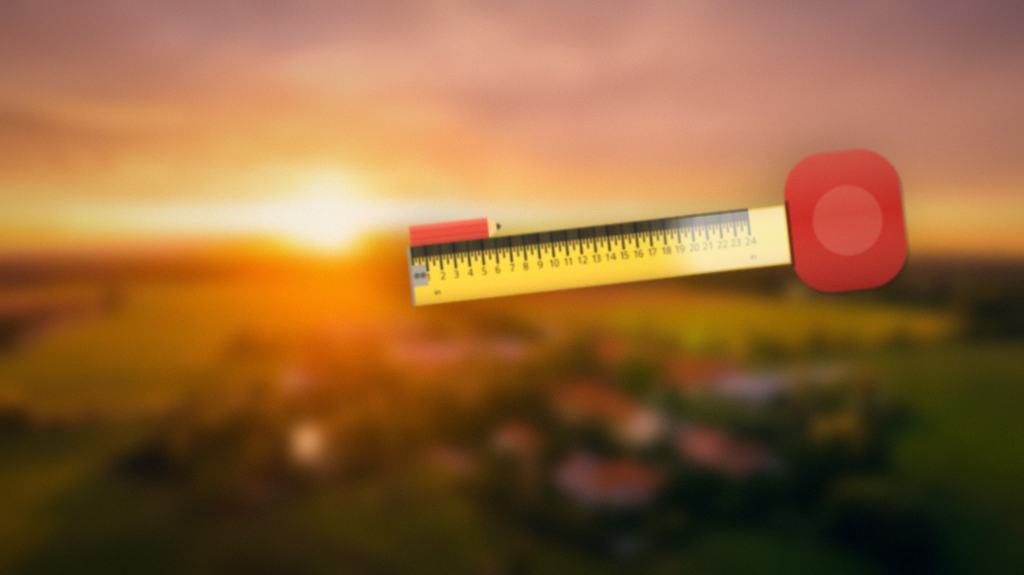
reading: in 6.5
